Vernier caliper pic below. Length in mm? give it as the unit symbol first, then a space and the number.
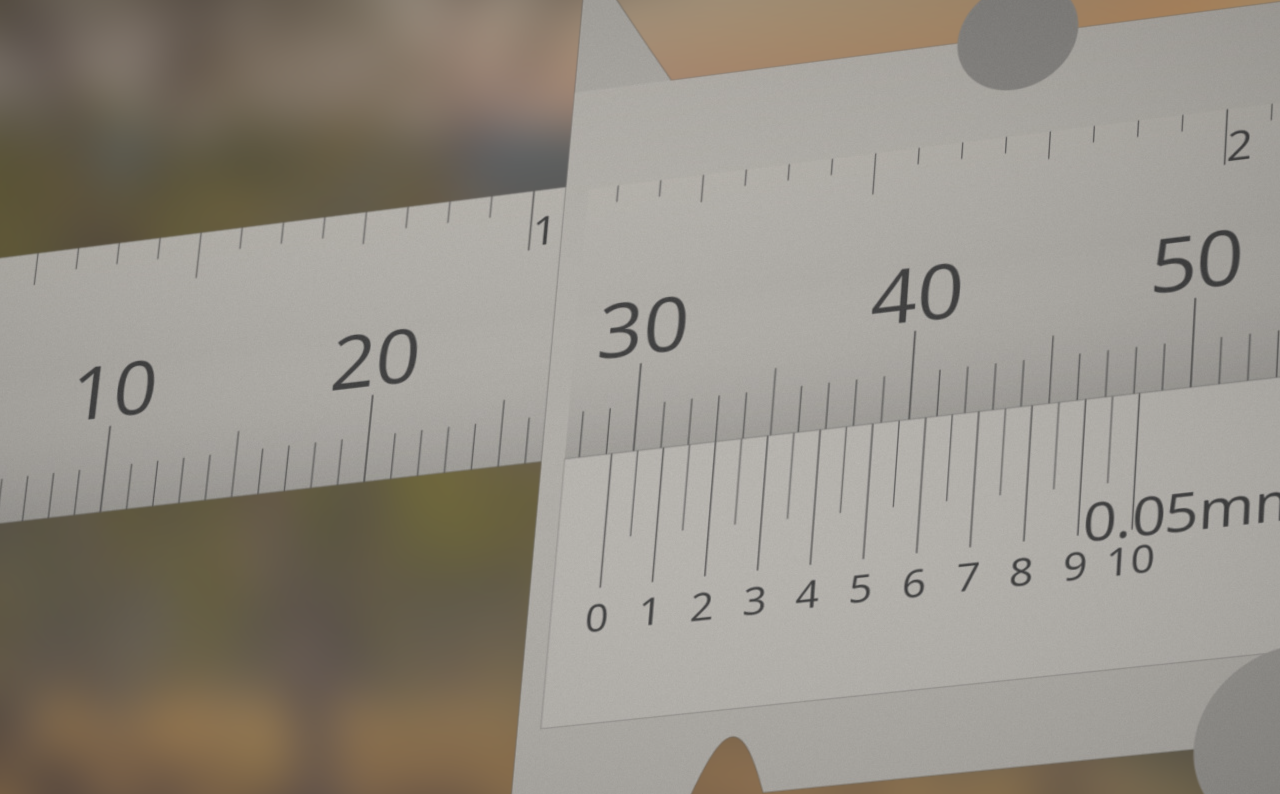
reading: mm 29.20
